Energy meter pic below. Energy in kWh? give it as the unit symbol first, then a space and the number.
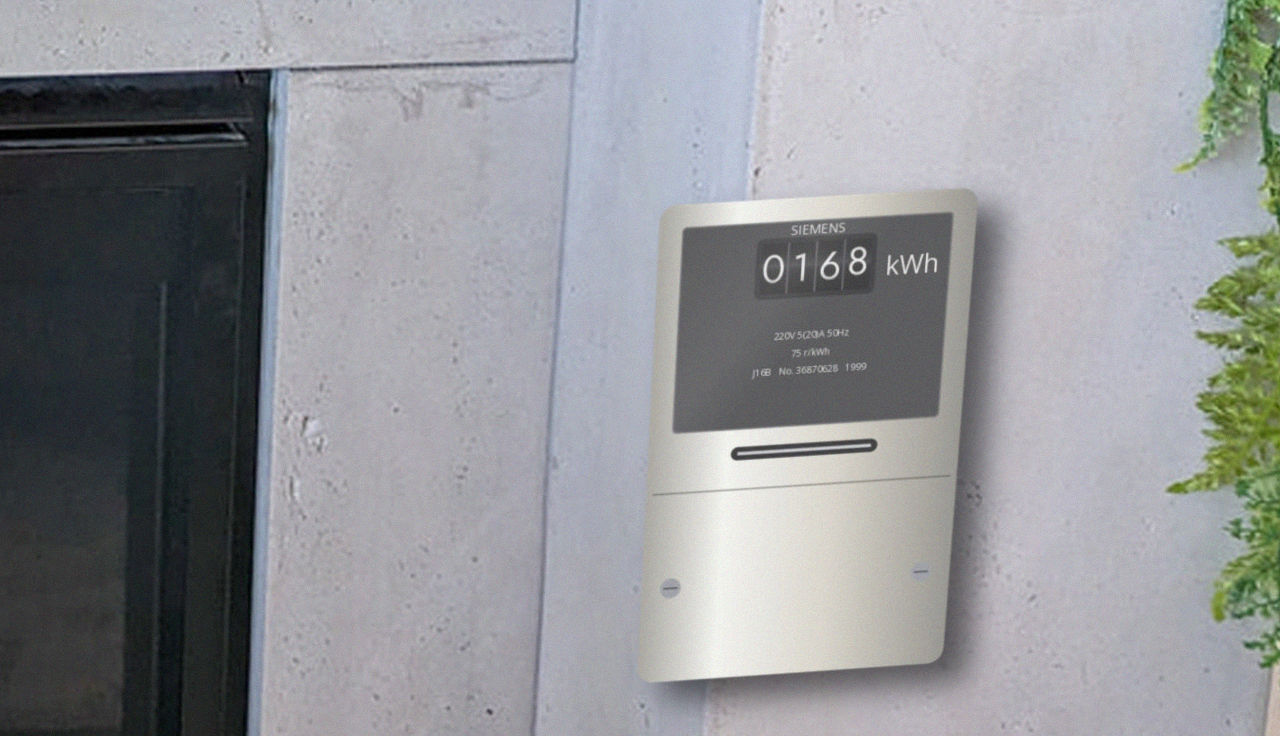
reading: kWh 168
